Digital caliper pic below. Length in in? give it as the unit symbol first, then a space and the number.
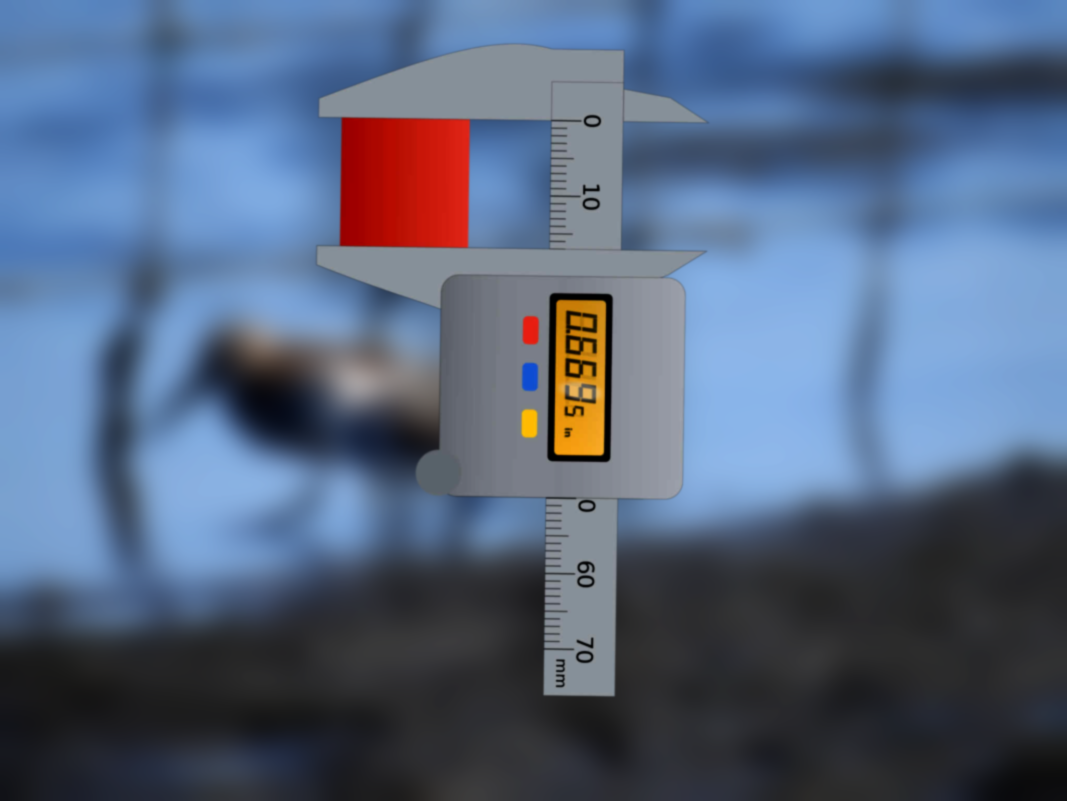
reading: in 0.6695
